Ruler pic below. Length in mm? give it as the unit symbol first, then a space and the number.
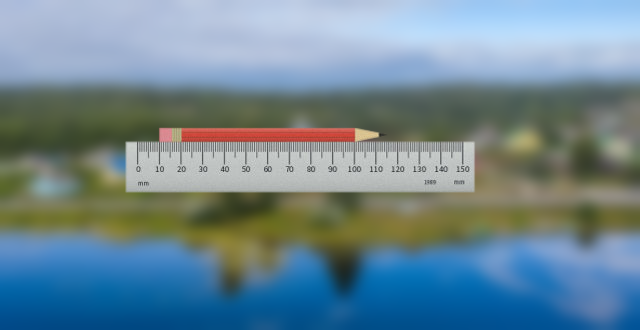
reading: mm 105
